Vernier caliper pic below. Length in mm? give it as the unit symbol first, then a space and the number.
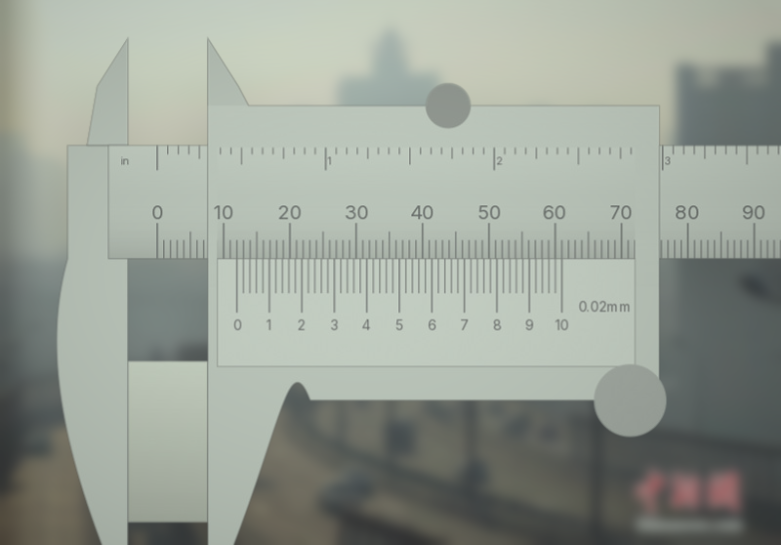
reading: mm 12.0
